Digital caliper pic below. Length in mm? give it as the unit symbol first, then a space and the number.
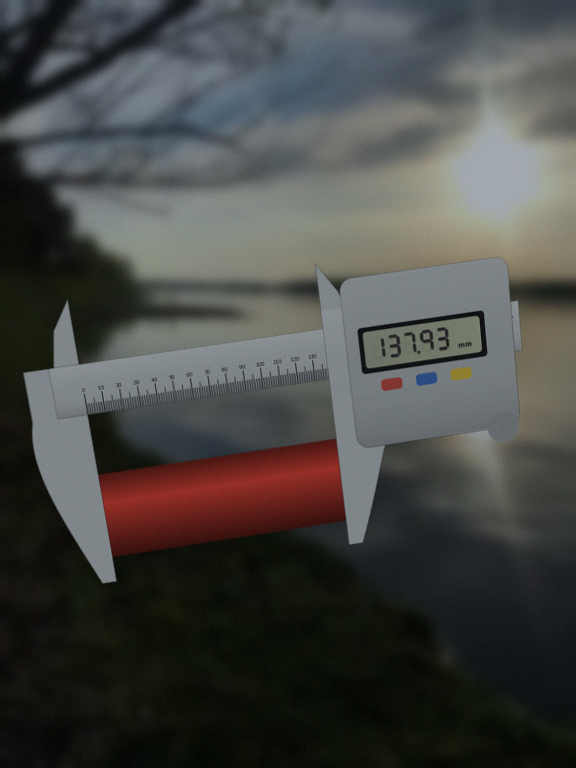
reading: mm 137.93
